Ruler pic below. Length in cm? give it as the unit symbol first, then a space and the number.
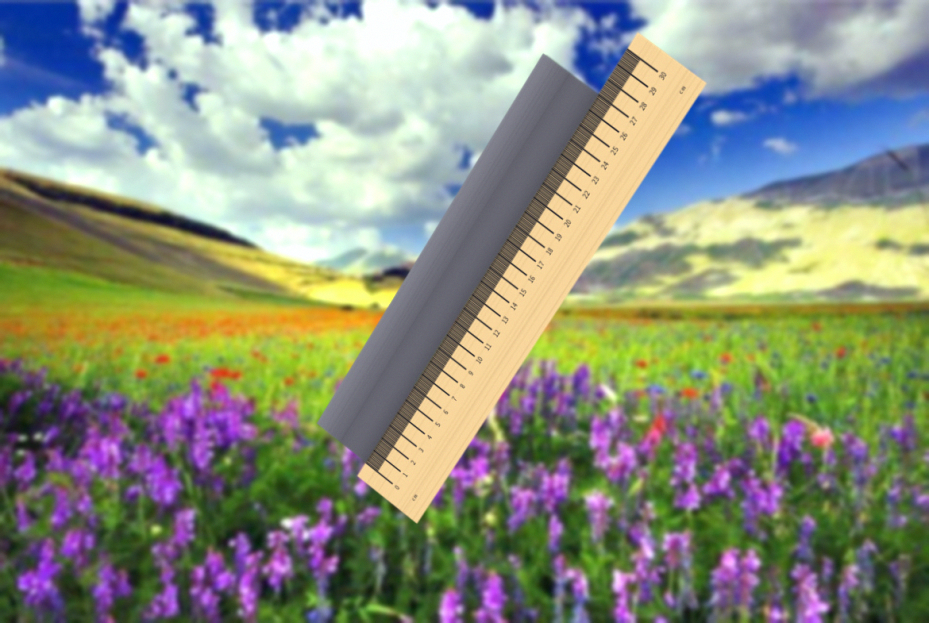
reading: cm 27
